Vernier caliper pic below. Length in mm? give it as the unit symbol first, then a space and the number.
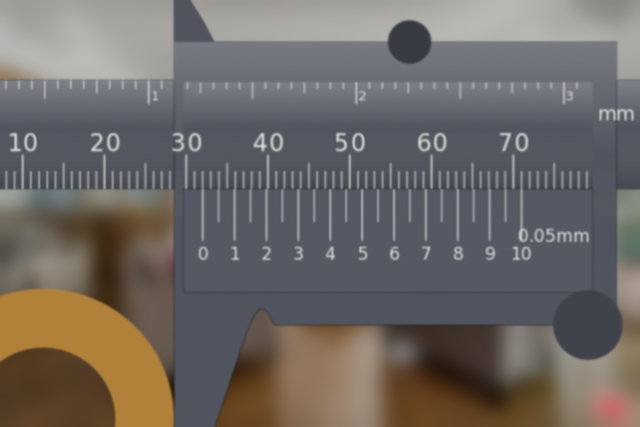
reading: mm 32.0
